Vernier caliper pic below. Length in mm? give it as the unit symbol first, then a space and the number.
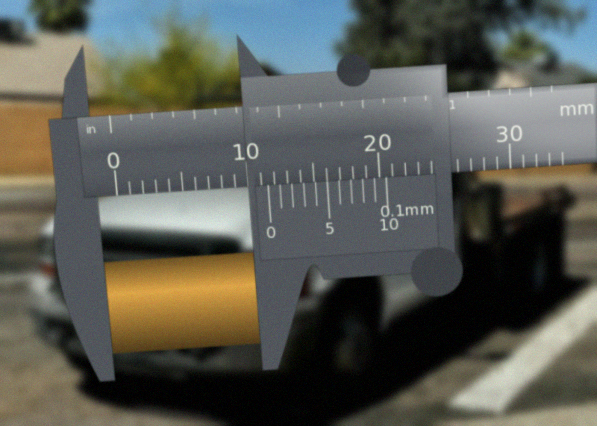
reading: mm 11.5
